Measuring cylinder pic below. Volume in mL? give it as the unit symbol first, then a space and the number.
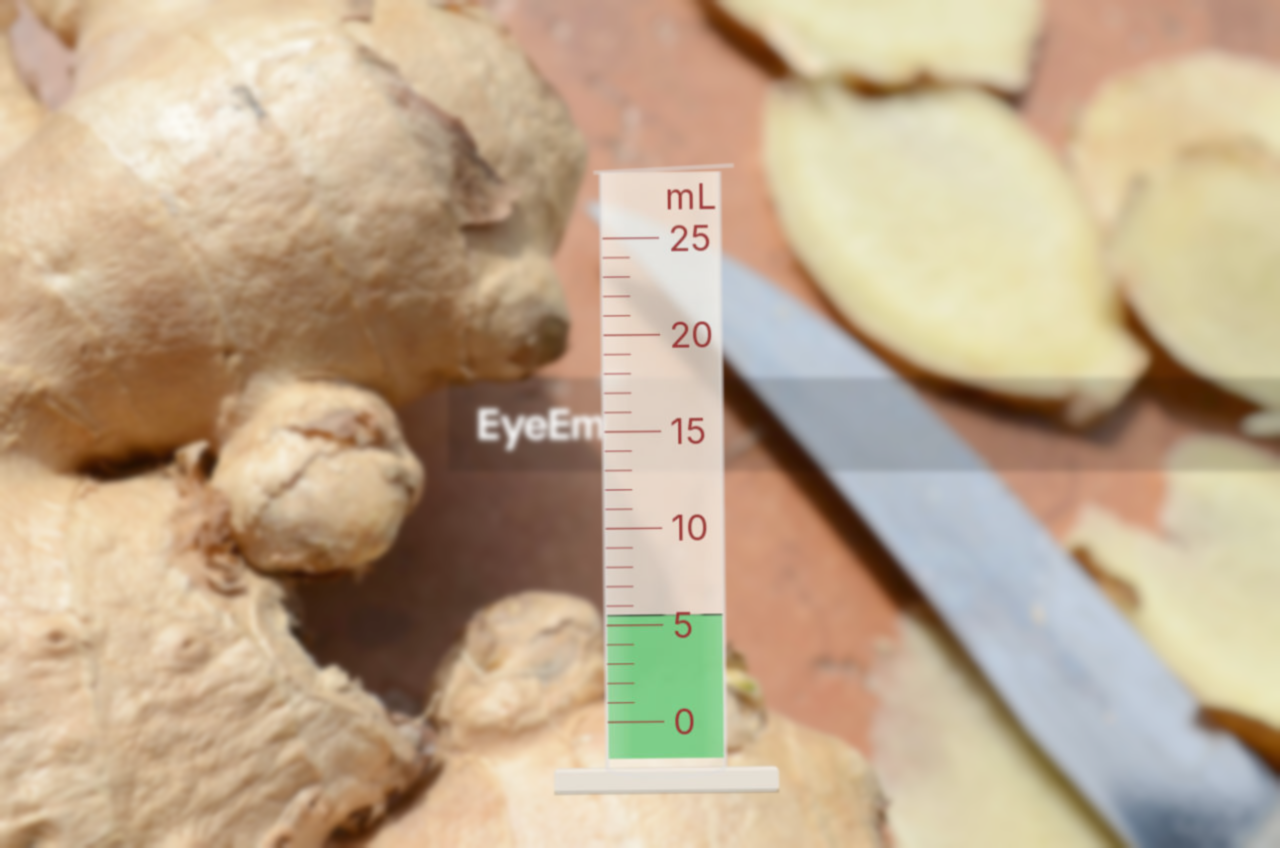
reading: mL 5.5
